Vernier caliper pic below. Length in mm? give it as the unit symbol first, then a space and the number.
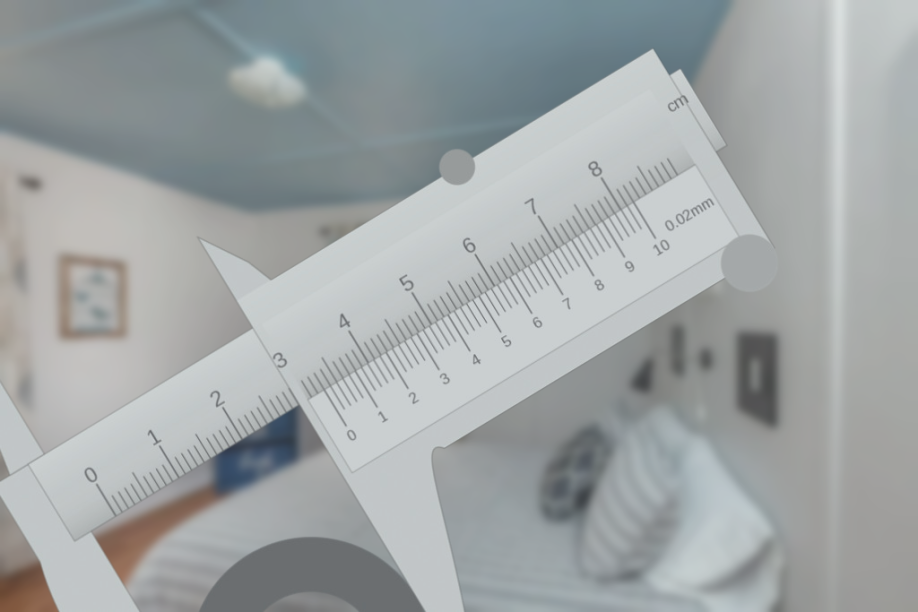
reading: mm 33.0
